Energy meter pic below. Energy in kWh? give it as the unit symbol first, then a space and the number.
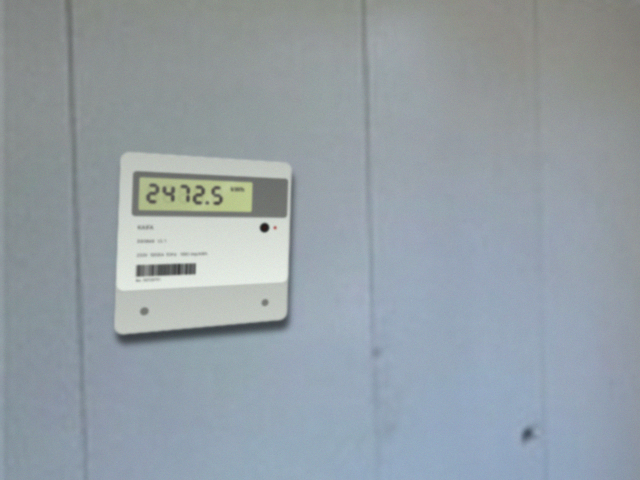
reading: kWh 2472.5
